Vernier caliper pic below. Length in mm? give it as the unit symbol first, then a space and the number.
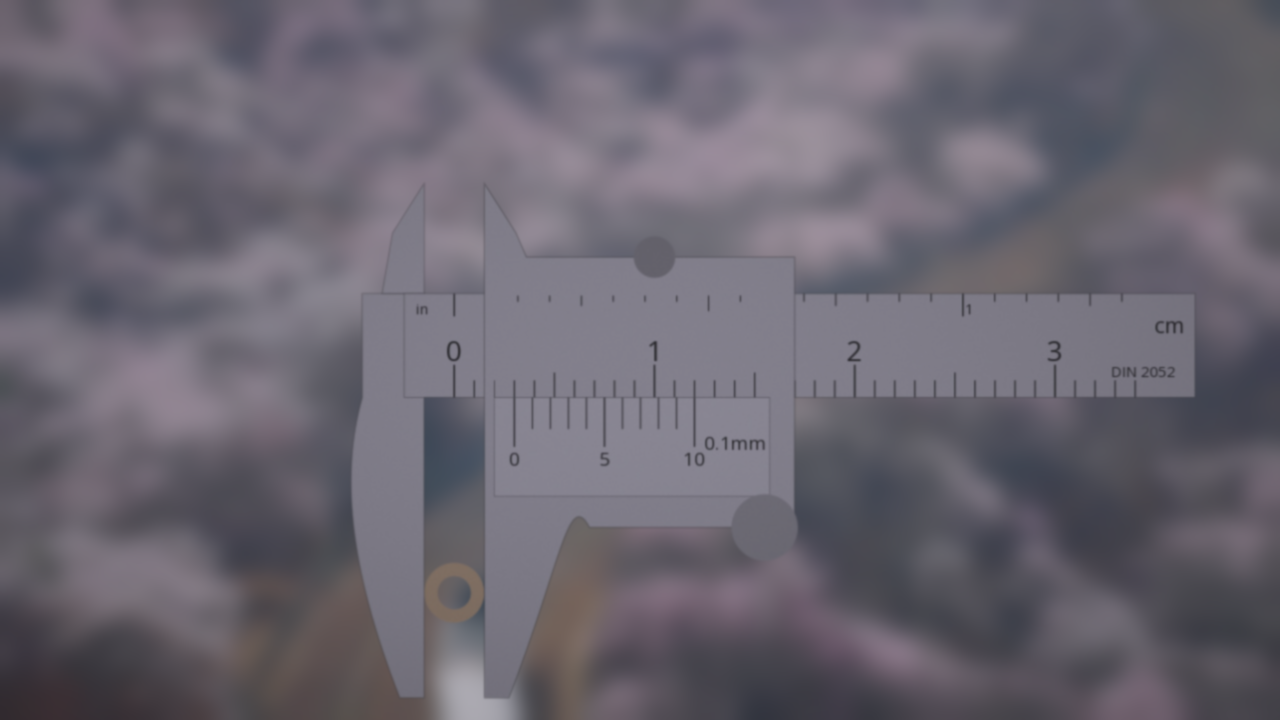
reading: mm 3.0
